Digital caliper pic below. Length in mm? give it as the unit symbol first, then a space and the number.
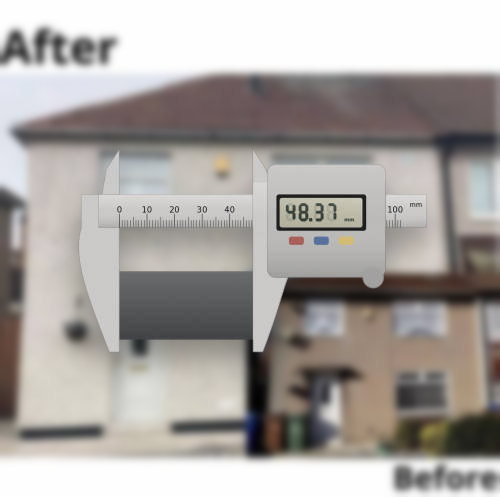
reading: mm 48.37
